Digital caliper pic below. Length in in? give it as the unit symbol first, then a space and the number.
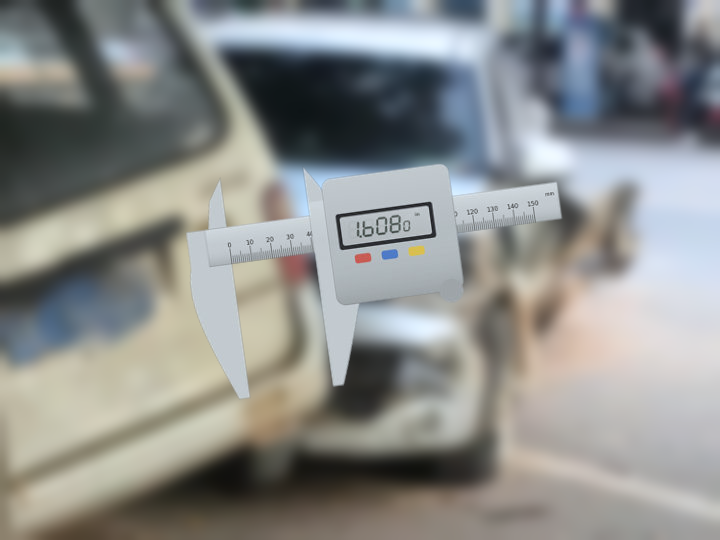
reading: in 1.6080
